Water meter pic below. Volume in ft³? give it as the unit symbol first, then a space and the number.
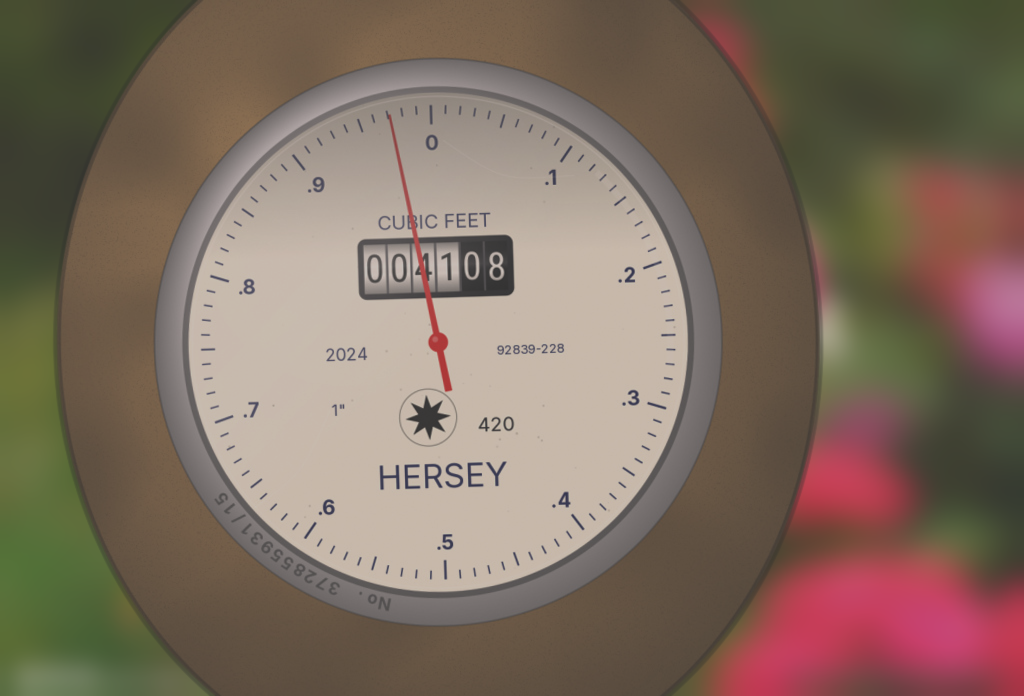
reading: ft³ 4107.97
